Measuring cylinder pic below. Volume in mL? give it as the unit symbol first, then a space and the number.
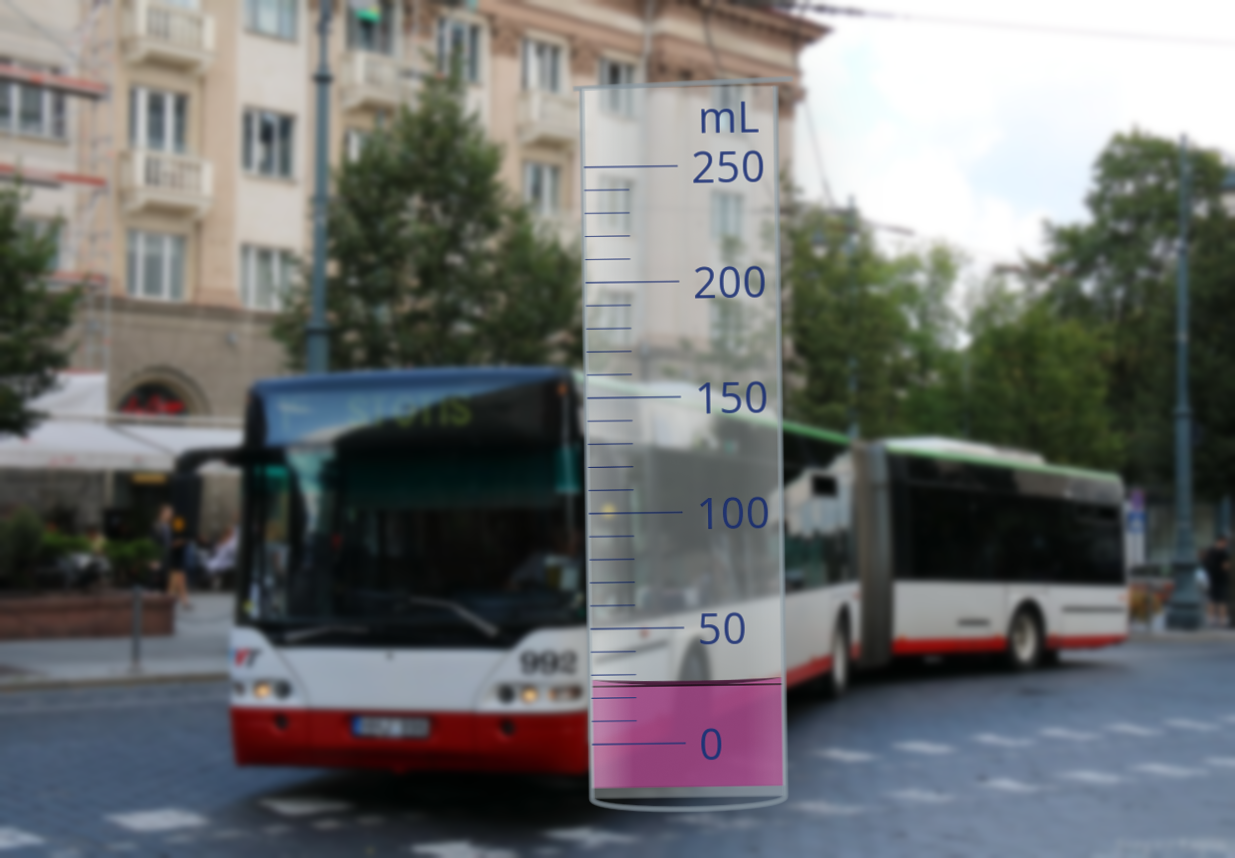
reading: mL 25
